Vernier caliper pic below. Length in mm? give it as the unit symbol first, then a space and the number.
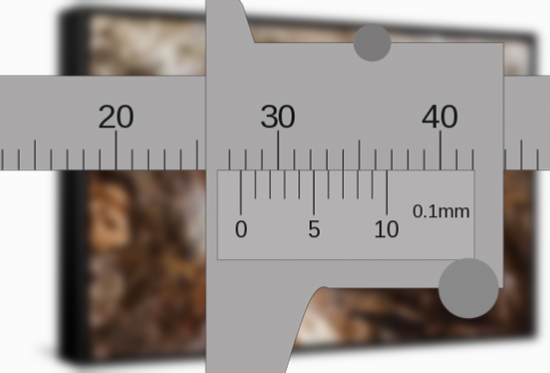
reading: mm 27.7
